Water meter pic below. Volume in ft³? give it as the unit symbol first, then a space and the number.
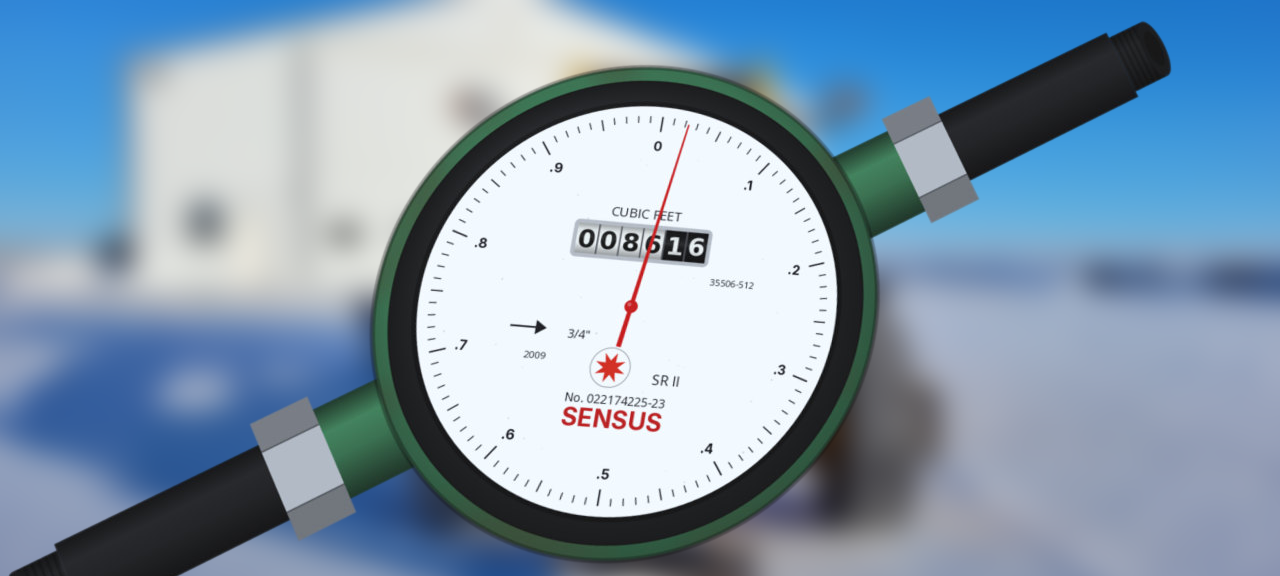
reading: ft³ 8616.02
